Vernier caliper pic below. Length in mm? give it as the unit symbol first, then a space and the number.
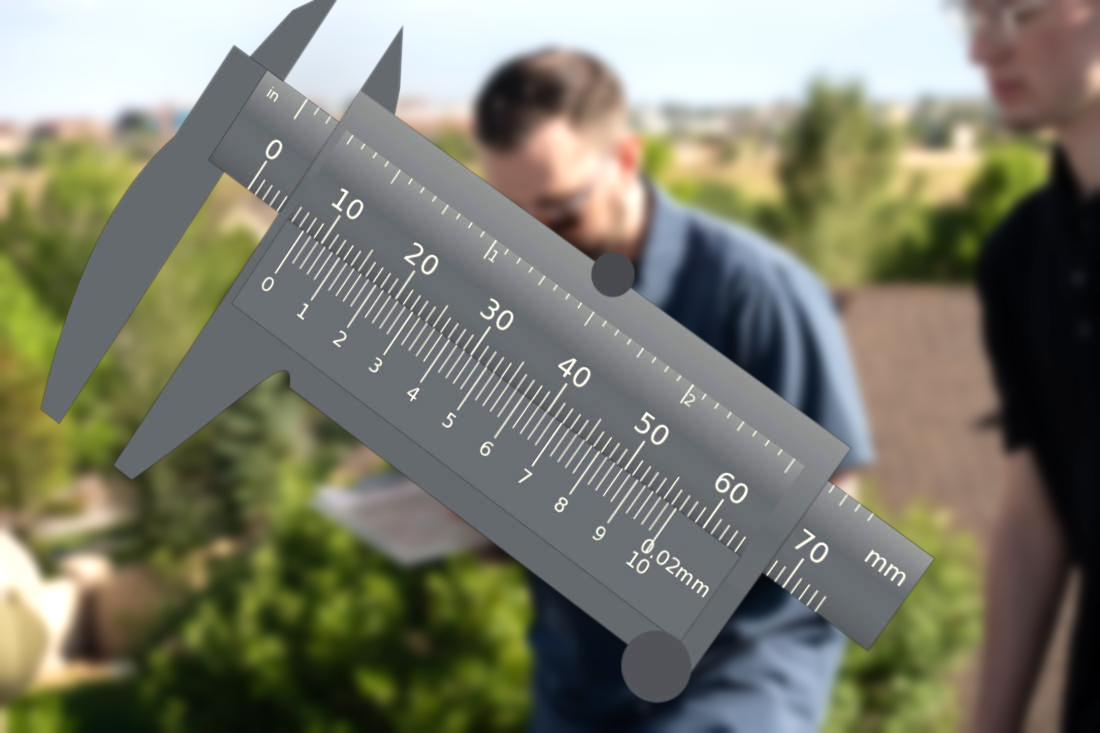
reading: mm 7.6
